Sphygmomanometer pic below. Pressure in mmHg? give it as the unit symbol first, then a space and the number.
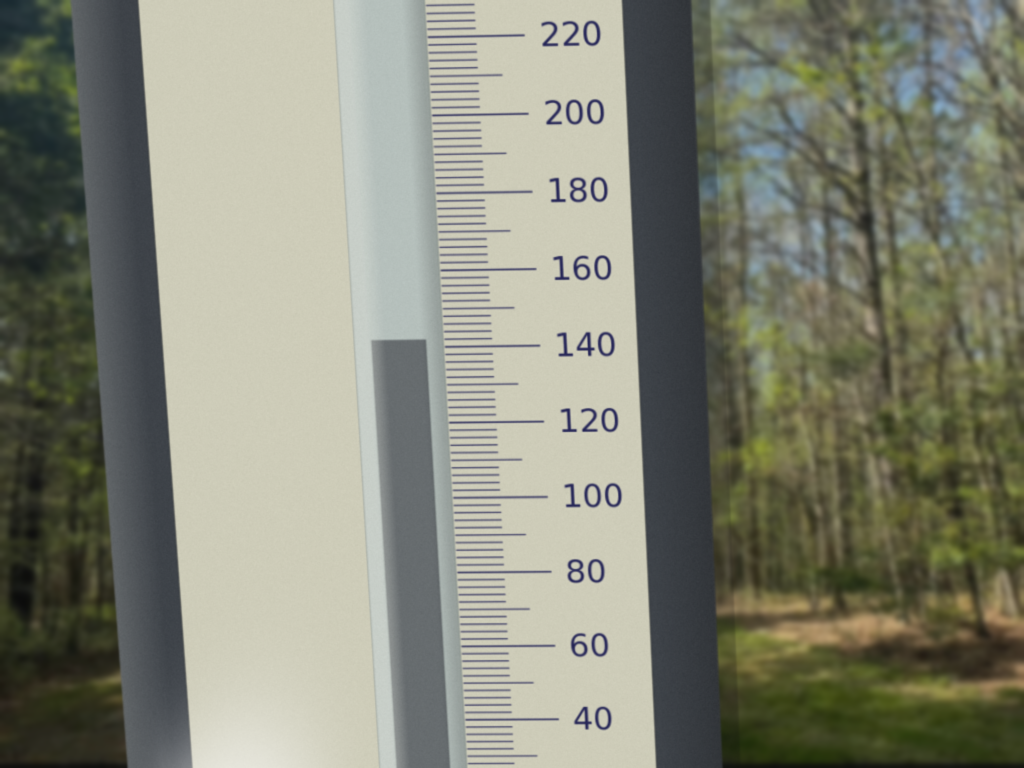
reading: mmHg 142
